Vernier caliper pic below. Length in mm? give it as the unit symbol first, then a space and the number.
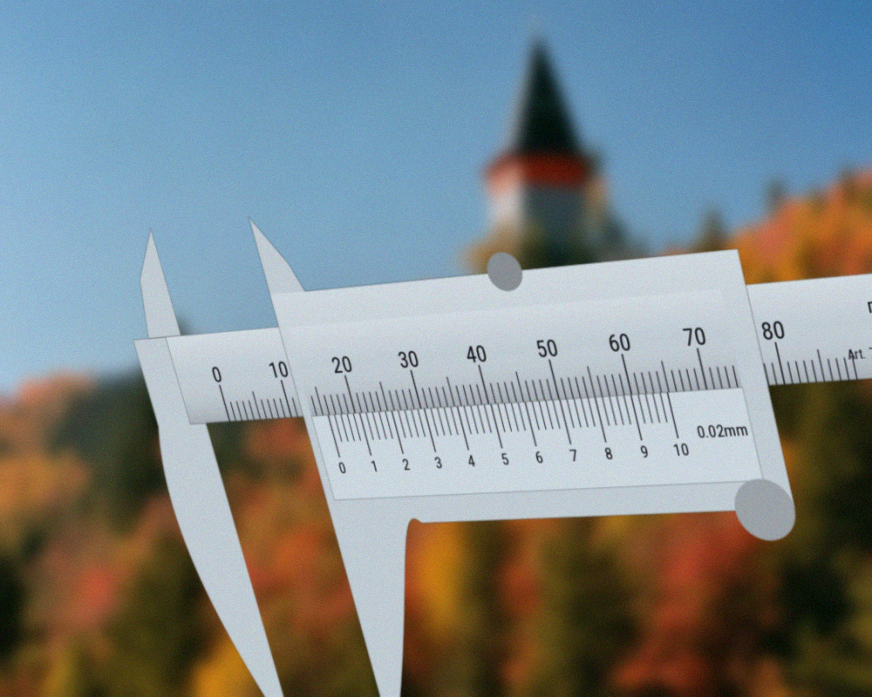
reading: mm 15.8
